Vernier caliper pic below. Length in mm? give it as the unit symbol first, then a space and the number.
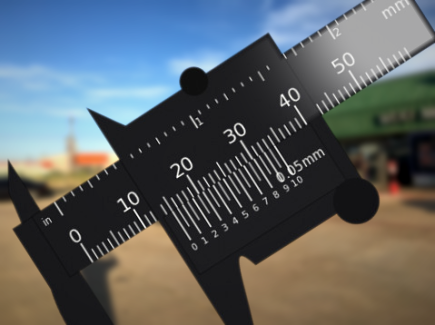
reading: mm 15.0
